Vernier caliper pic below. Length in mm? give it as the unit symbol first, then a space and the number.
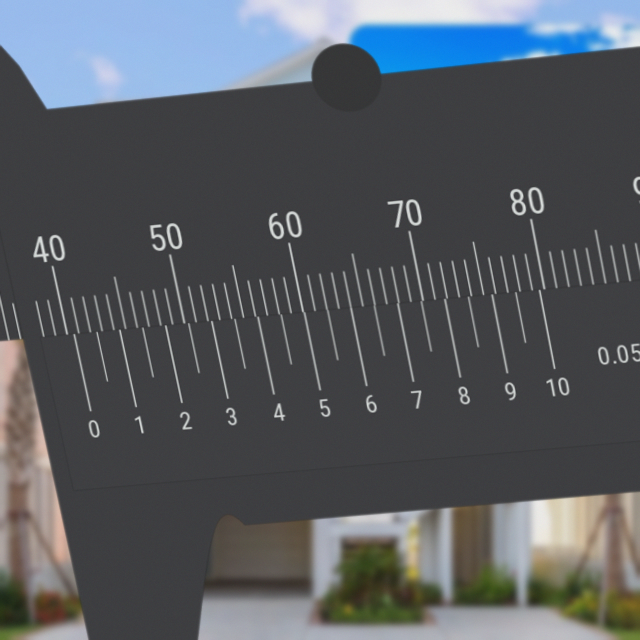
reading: mm 40.6
